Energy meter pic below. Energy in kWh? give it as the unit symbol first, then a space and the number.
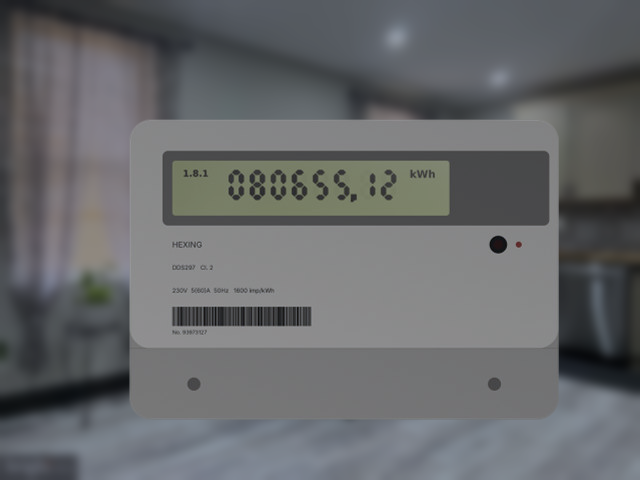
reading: kWh 80655.12
